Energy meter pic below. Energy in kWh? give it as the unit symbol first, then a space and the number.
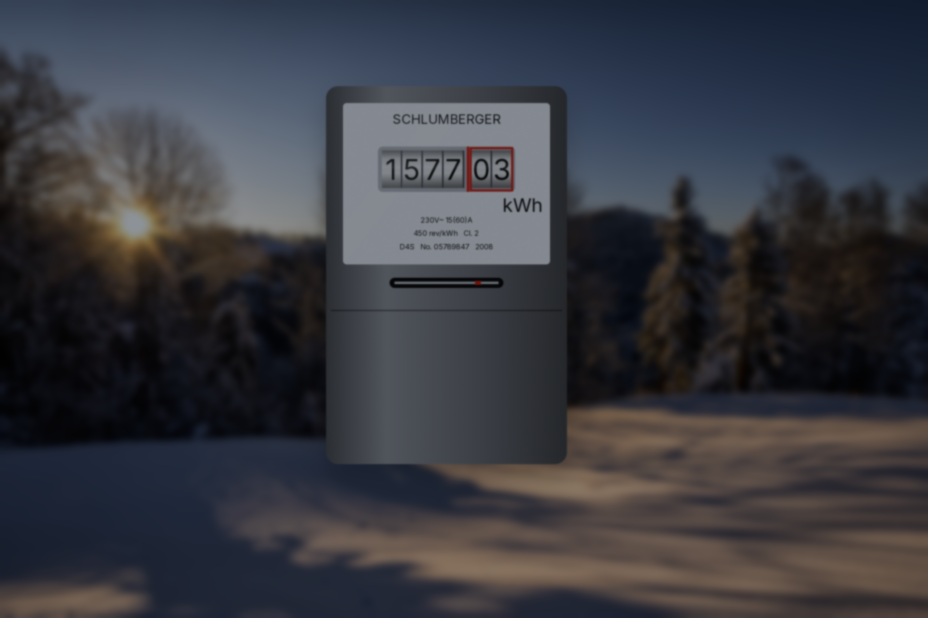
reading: kWh 1577.03
